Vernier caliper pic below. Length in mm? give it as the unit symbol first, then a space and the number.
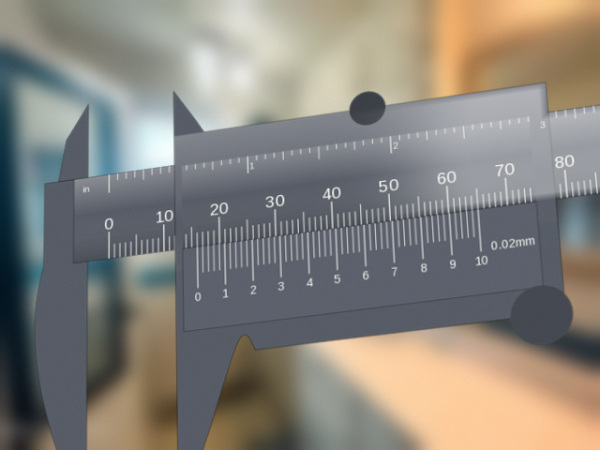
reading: mm 16.0
